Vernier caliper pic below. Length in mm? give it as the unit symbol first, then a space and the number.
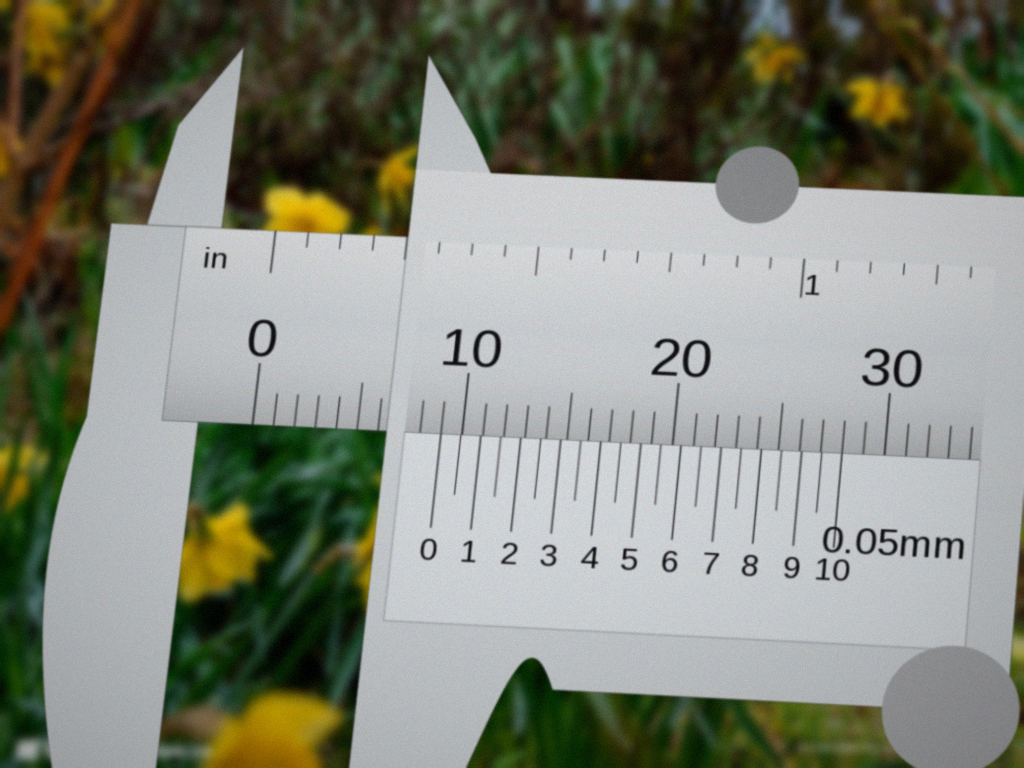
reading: mm 9.0
